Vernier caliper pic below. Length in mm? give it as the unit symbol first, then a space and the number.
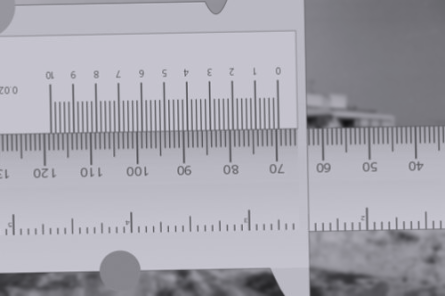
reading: mm 69.5
